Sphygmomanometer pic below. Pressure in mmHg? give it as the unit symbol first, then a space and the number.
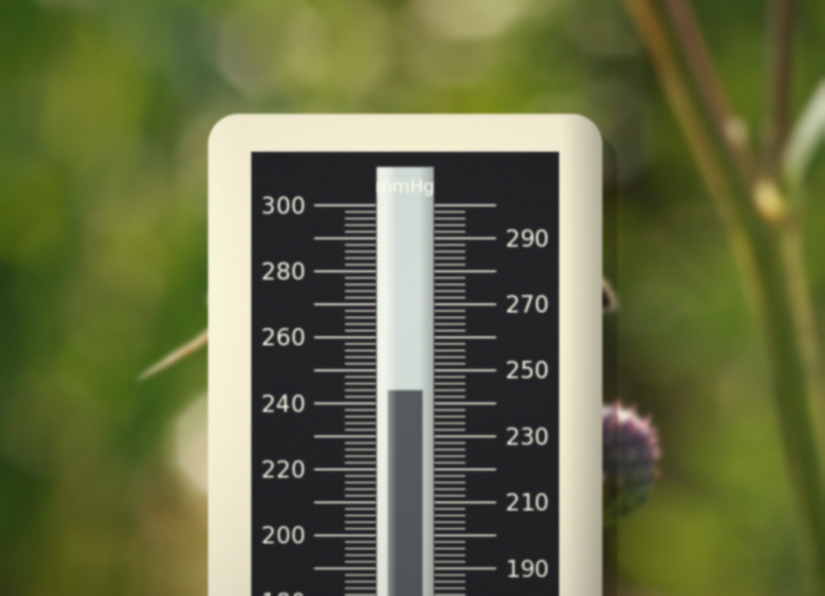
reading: mmHg 244
